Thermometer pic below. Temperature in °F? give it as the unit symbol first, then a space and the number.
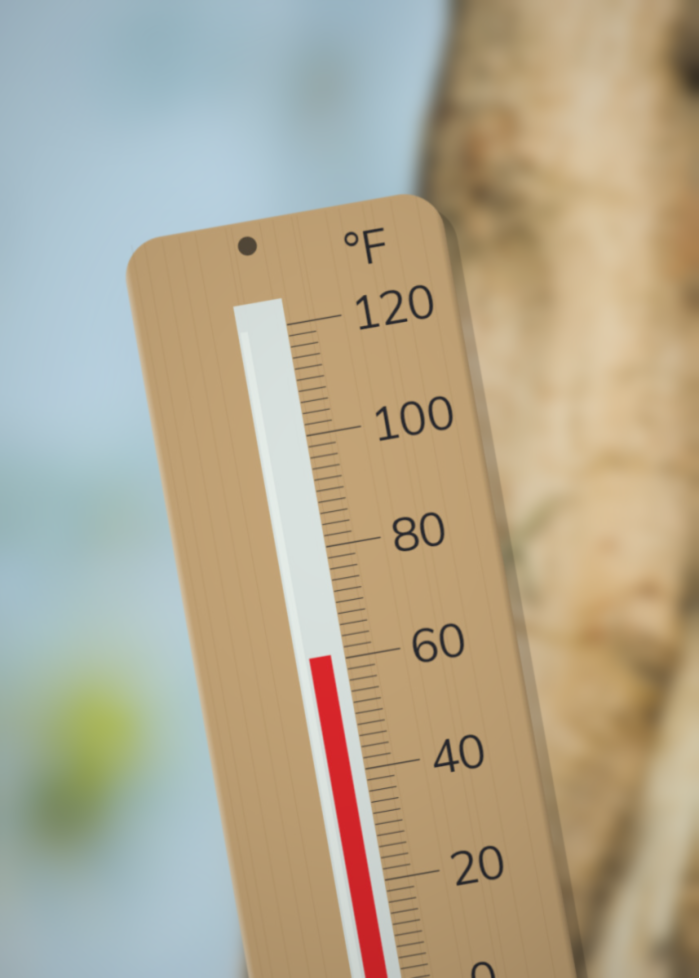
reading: °F 61
